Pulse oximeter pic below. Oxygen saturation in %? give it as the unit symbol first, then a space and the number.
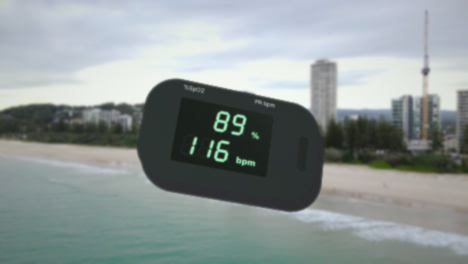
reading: % 89
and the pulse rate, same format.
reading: bpm 116
